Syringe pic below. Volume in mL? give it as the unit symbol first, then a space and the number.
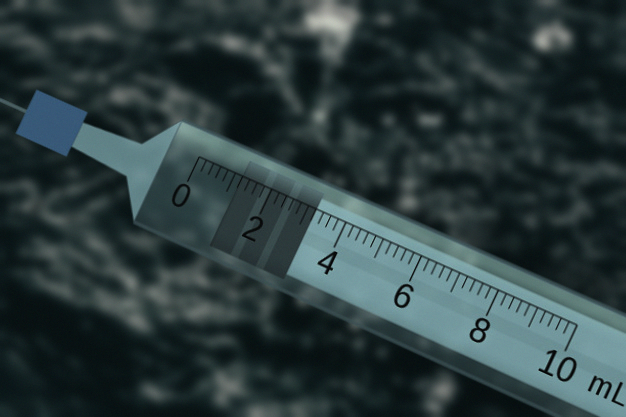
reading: mL 1.2
